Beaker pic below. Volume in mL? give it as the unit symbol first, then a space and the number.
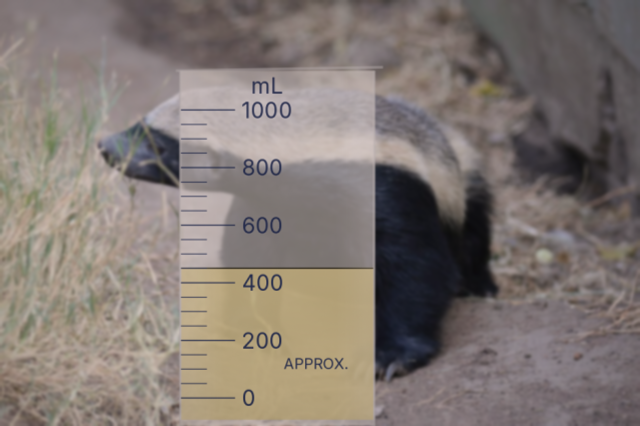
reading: mL 450
